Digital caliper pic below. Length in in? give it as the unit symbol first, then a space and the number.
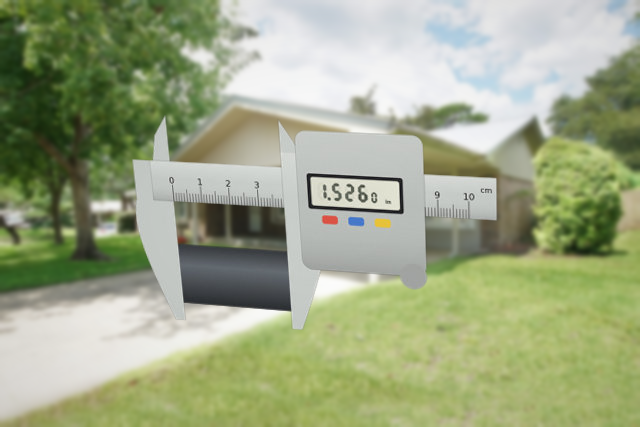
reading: in 1.5260
